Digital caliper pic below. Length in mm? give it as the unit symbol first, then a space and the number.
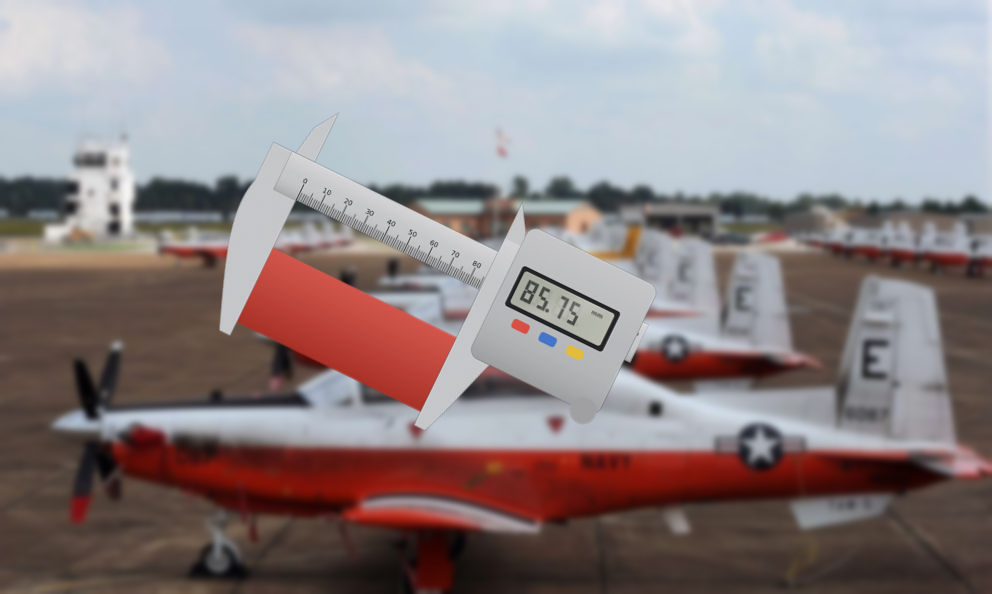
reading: mm 85.75
